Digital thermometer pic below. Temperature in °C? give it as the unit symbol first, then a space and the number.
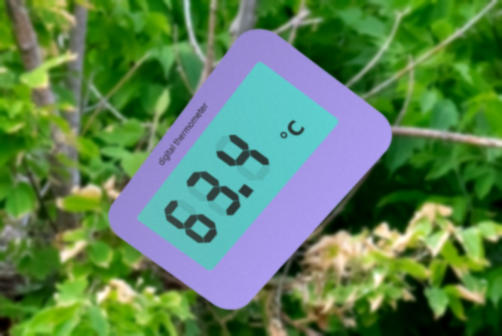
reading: °C 63.4
